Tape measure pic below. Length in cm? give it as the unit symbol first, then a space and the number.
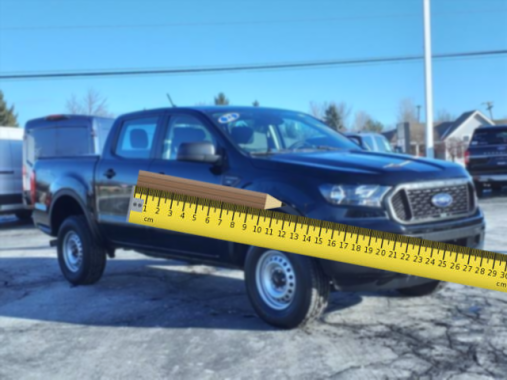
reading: cm 12
